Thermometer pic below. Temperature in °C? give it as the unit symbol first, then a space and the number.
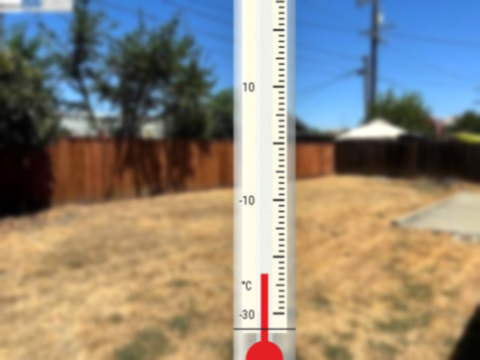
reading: °C -23
